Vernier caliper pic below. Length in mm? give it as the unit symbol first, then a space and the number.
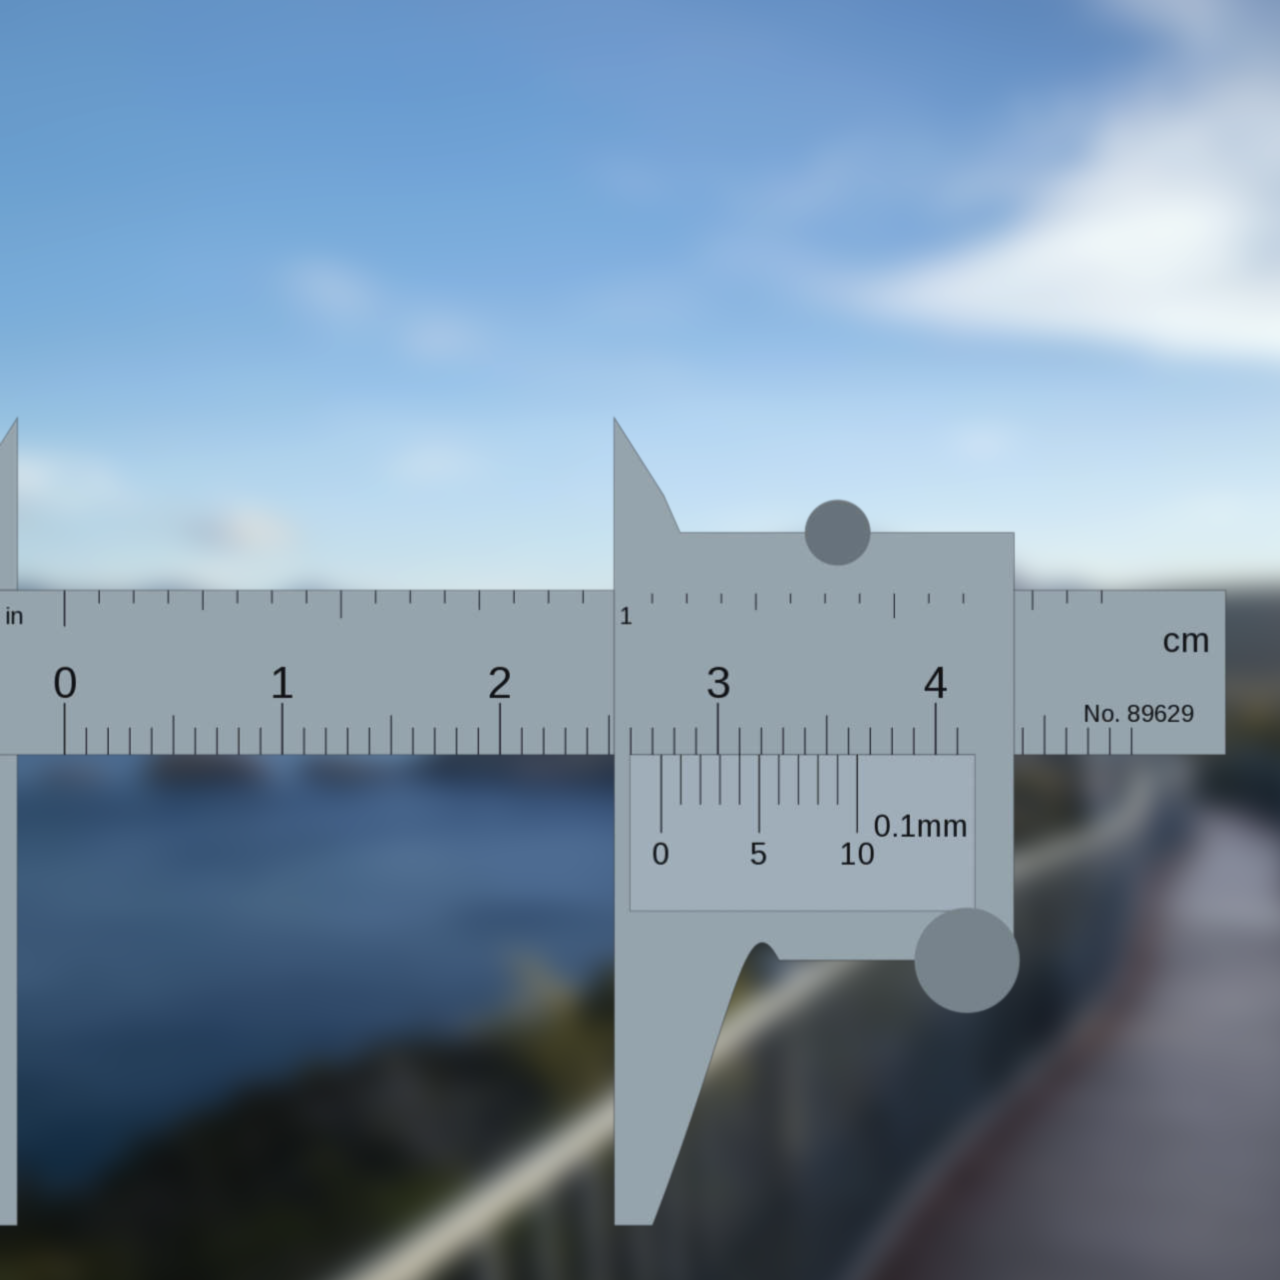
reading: mm 27.4
